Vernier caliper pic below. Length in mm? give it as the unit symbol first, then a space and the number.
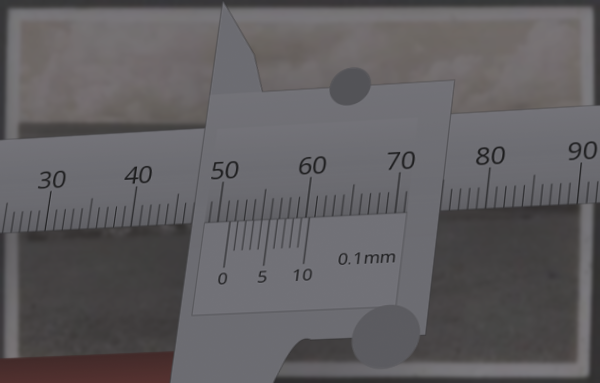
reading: mm 51.4
